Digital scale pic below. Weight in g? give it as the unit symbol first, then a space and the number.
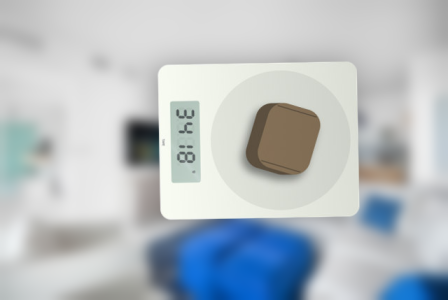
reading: g 3418
